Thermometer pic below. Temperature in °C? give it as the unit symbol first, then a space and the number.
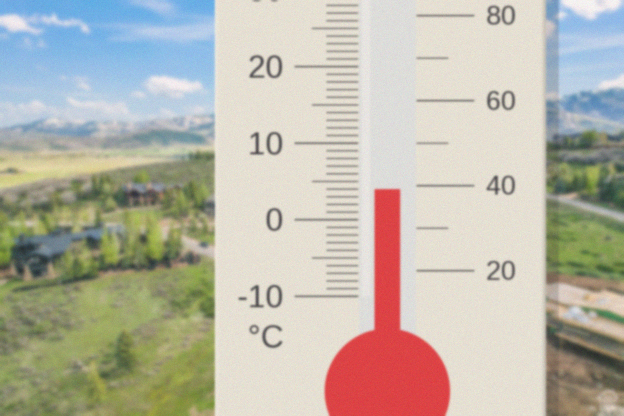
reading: °C 4
